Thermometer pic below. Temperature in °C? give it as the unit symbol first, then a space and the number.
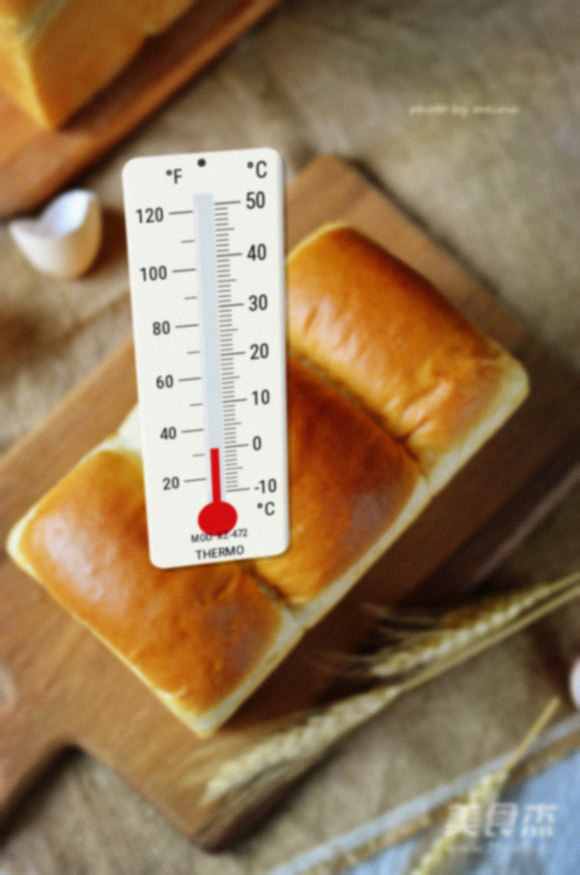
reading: °C 0
